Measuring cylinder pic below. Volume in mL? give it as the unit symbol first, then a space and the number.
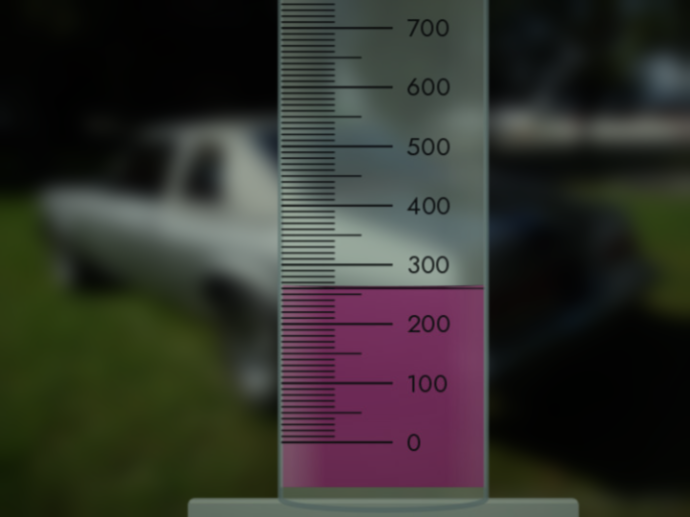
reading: mL 260
